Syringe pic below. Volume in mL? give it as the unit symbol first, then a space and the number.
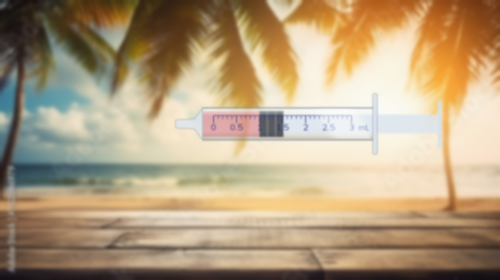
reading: mL 1
